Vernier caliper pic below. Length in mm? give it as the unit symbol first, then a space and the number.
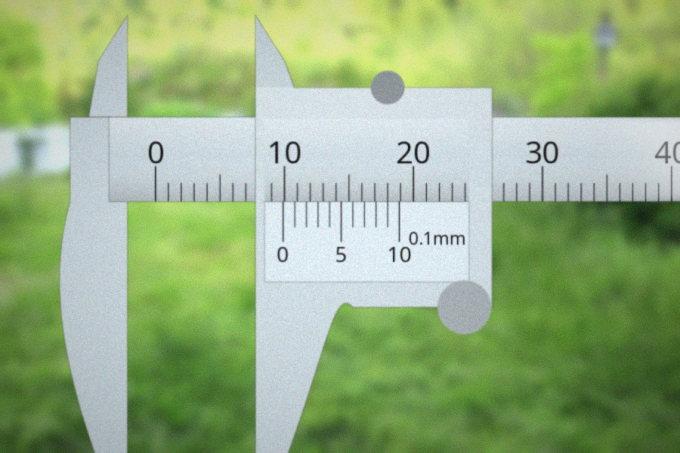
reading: mm 9.9
